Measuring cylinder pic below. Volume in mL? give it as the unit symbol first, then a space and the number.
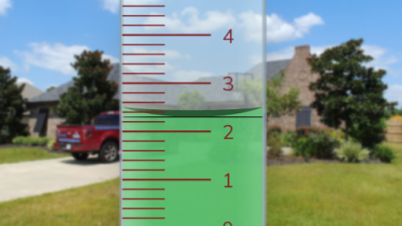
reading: mL 2.3
